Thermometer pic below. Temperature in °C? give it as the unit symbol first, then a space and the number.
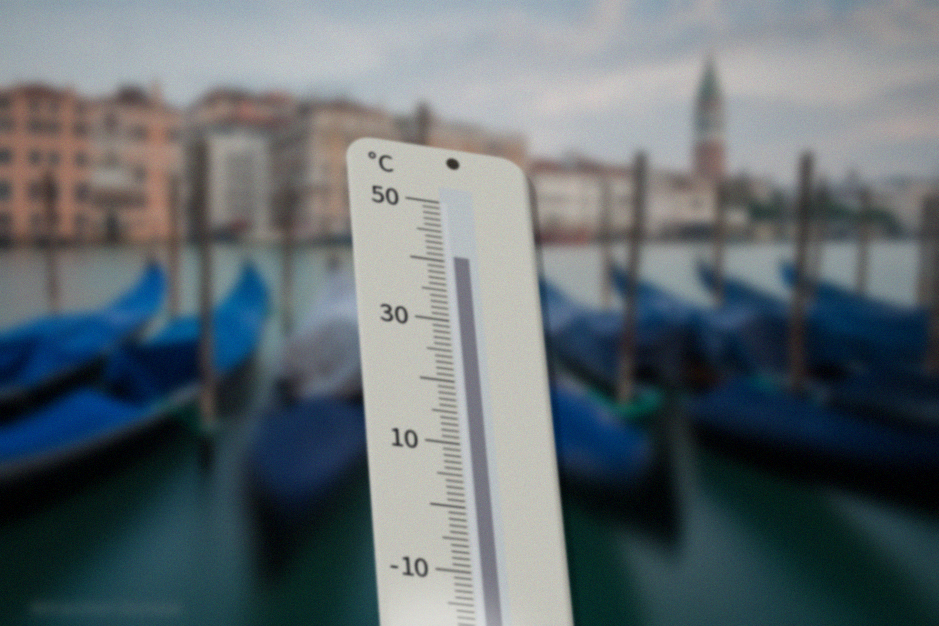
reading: °C 41
